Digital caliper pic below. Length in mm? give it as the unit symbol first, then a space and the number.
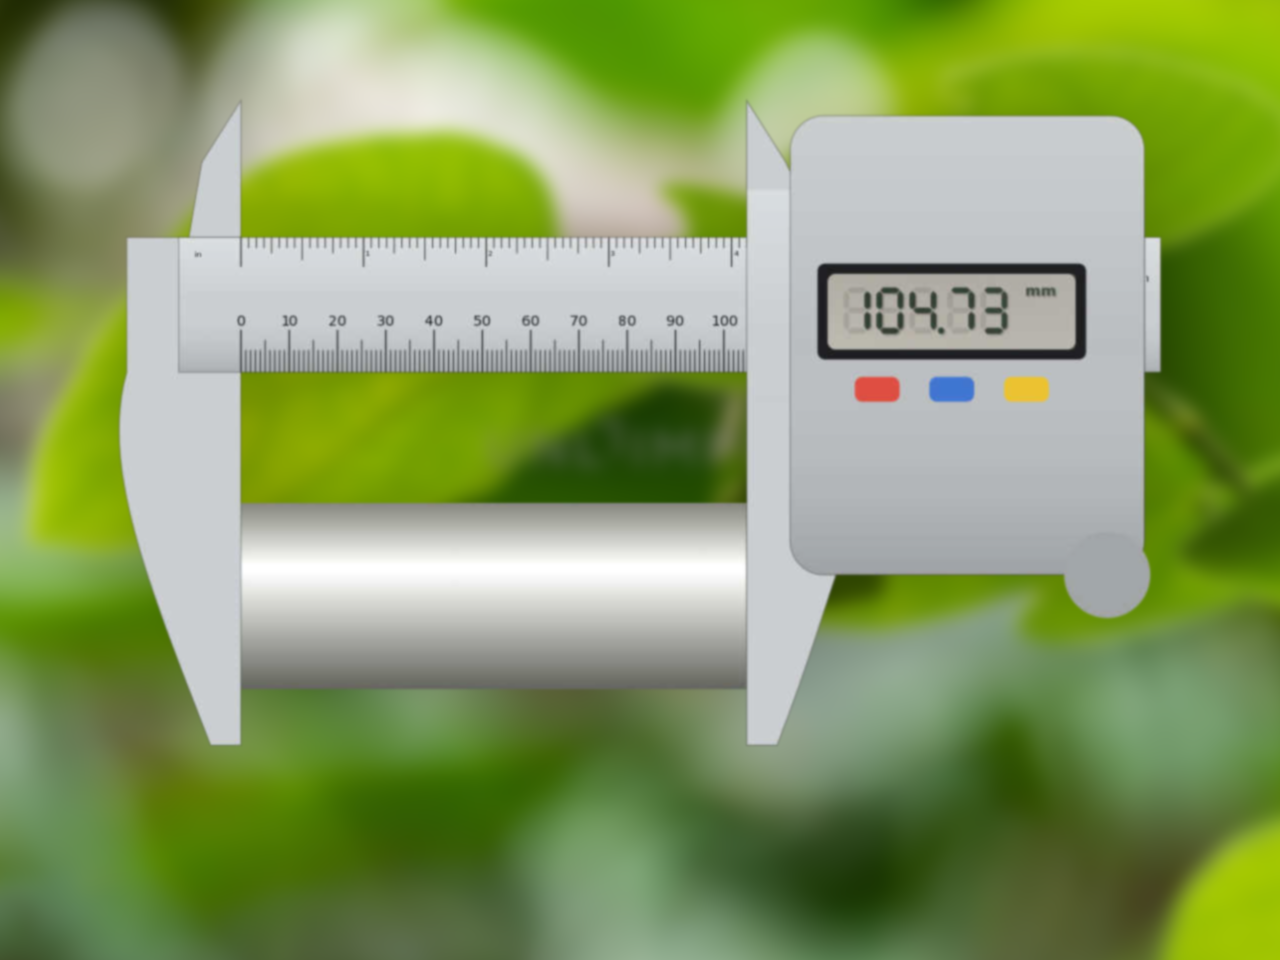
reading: mm 104.73
